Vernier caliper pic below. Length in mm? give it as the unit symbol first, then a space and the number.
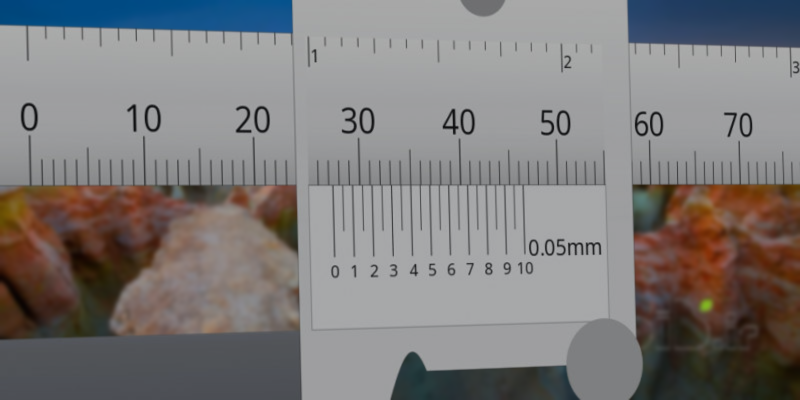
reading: mm 27.4
